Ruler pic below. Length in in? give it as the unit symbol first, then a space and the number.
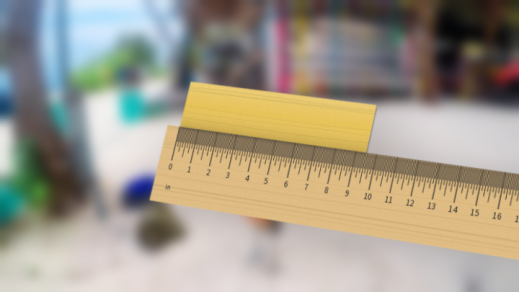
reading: in 9.5
